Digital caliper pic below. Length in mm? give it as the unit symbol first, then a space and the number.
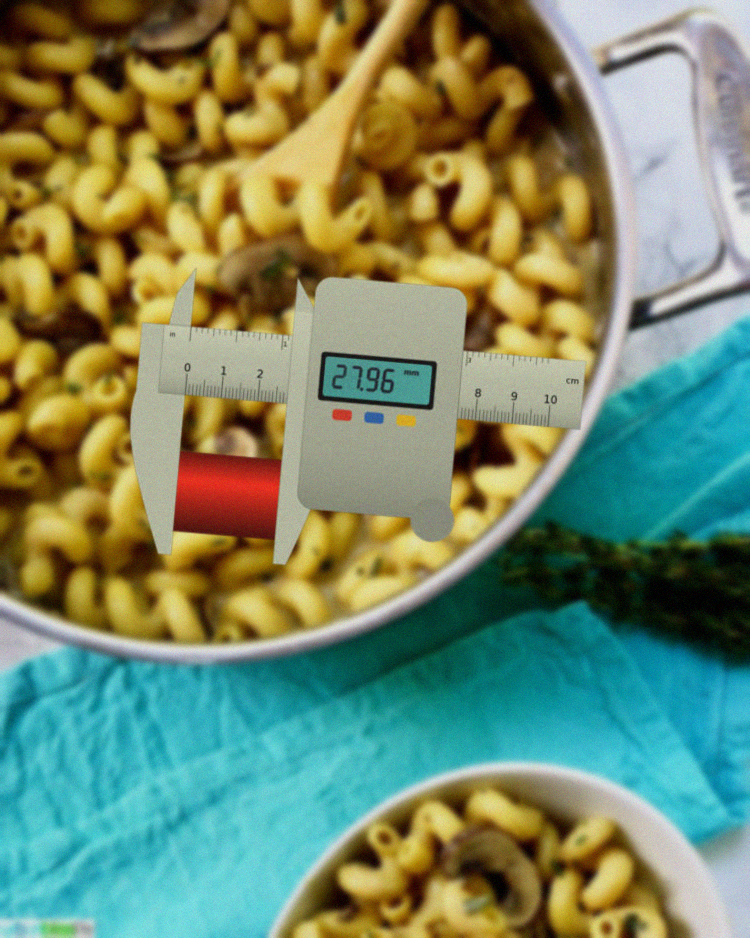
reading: mm 27.96
